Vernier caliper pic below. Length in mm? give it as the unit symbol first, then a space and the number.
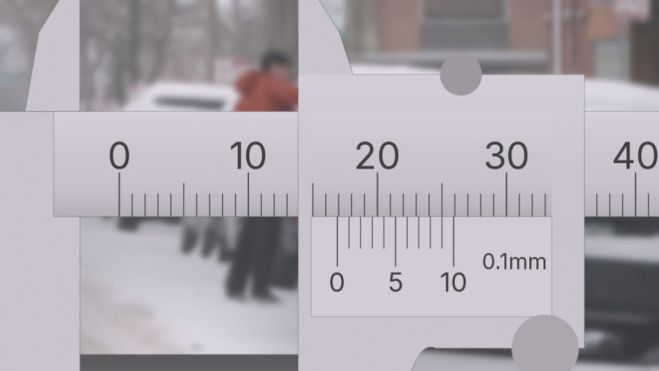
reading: mm 16.9
